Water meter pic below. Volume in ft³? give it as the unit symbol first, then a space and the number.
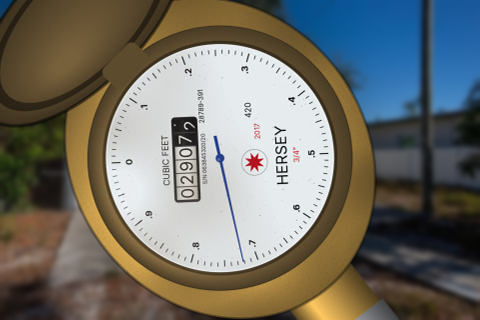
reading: ft³ 29071.72
